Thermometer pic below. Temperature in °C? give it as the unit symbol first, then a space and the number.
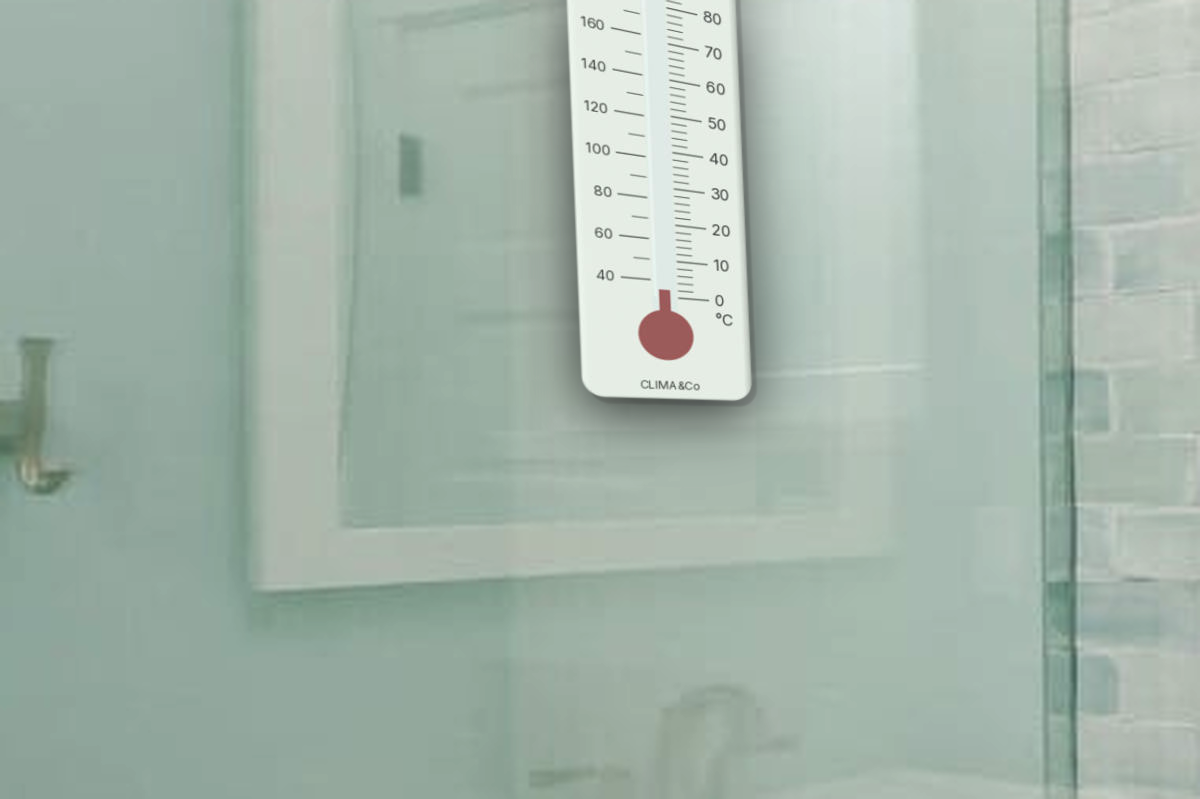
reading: °C 2
